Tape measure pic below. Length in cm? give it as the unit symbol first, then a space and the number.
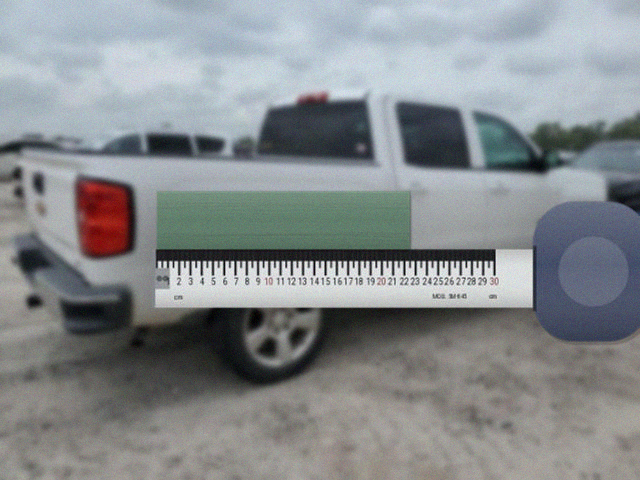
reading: cm 22.5
